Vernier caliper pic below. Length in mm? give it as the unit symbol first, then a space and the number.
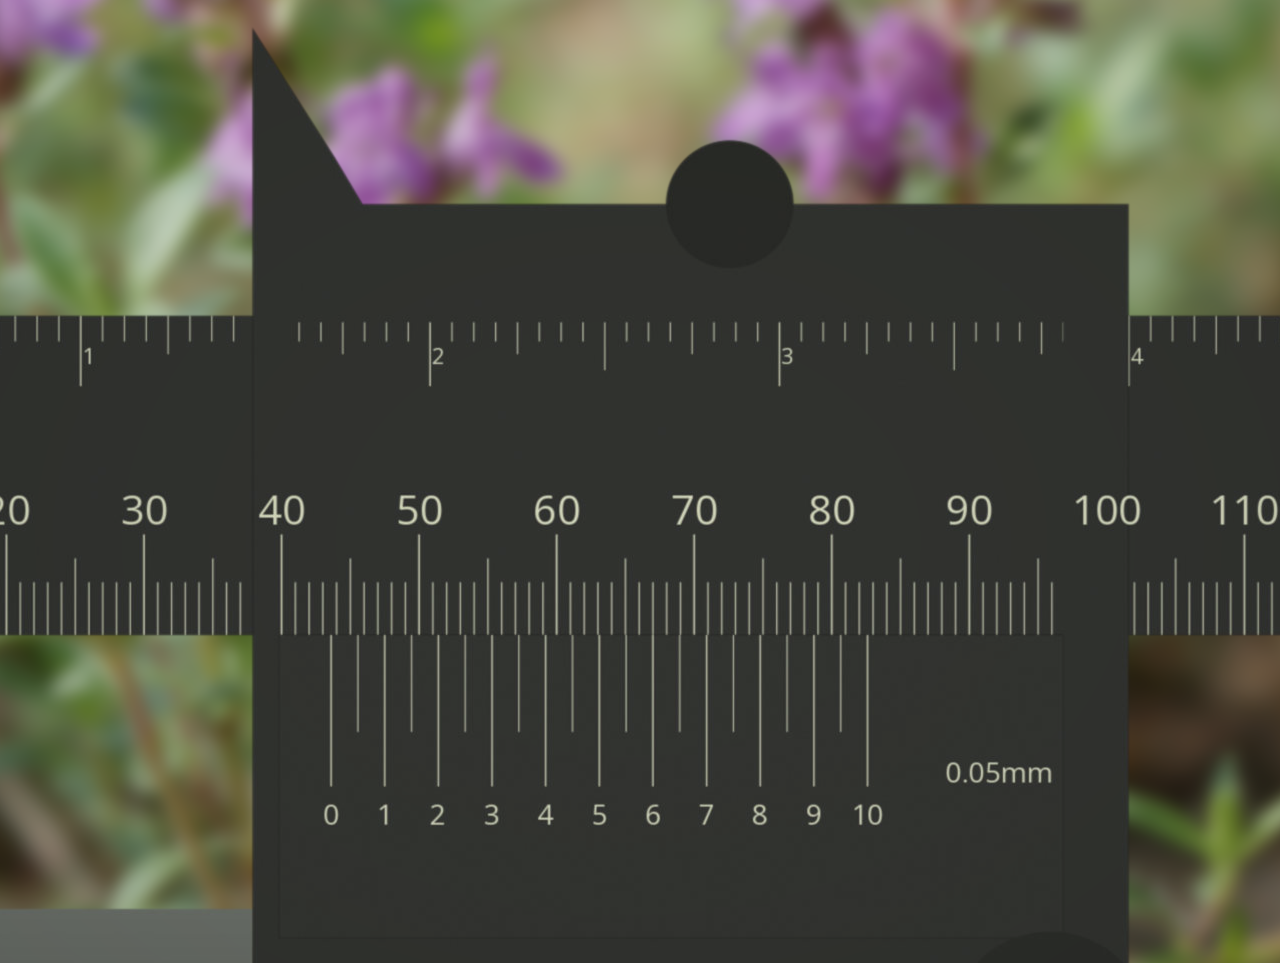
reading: mm 43.6
